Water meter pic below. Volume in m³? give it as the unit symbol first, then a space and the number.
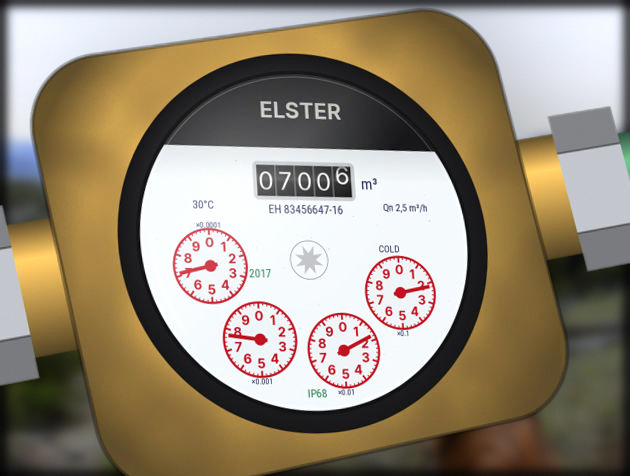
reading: m³ 7006.2177
